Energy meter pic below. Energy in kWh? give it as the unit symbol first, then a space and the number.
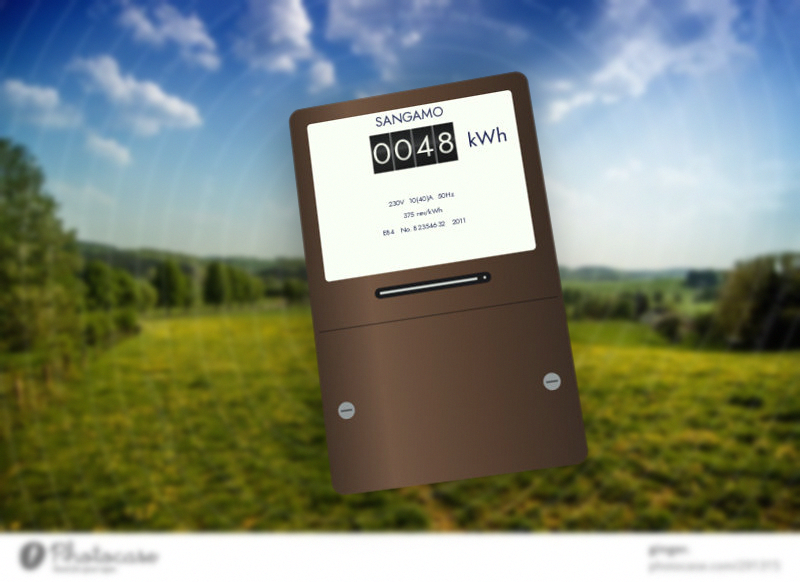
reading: kWh 48
